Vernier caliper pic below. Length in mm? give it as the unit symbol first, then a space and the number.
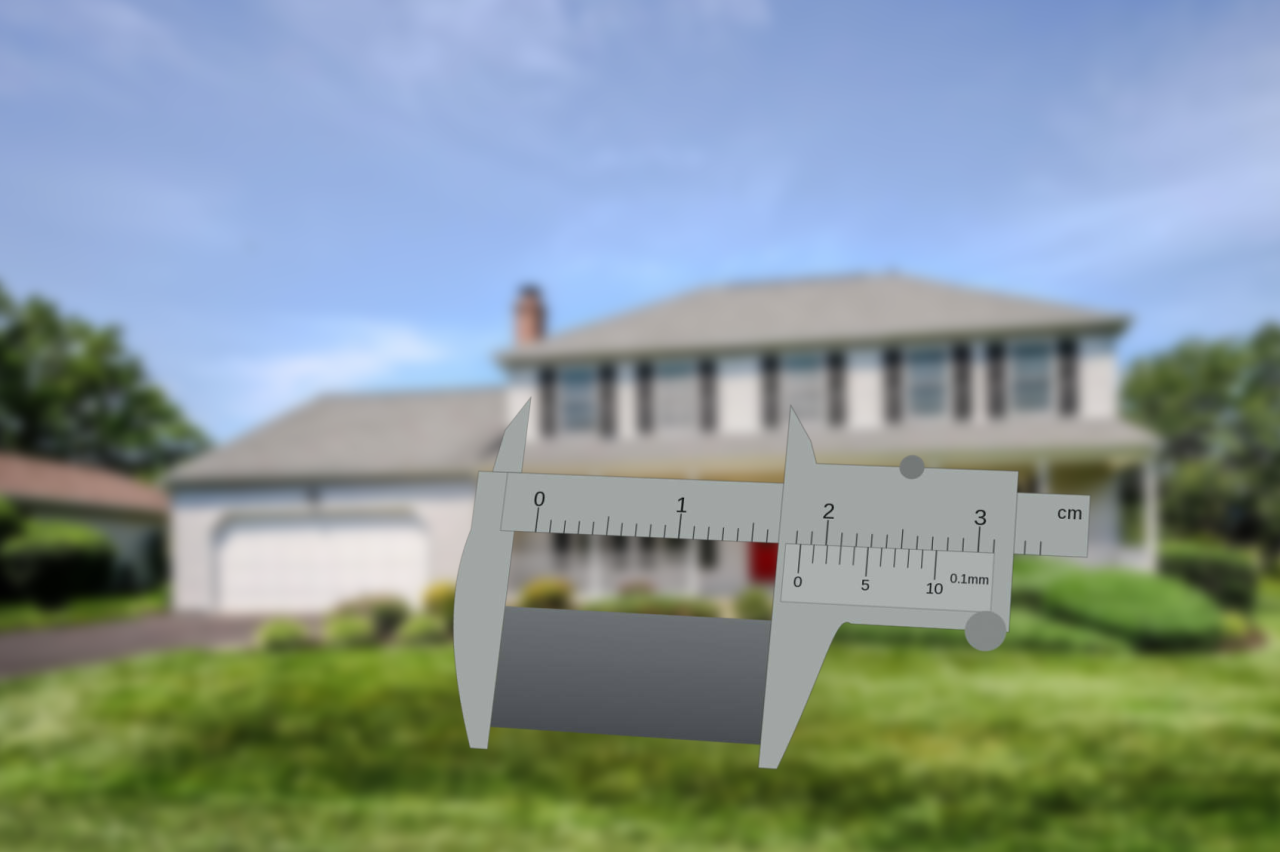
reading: mm 18.3
